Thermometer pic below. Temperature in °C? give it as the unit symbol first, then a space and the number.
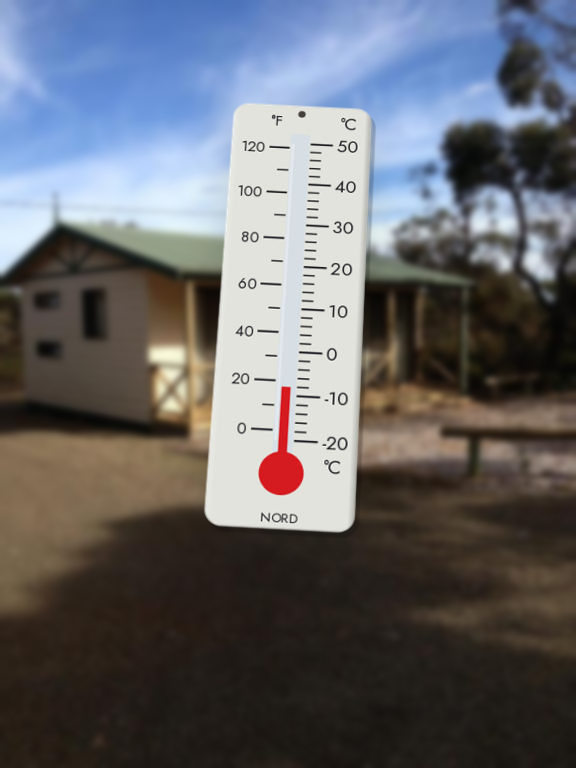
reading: °C -8
